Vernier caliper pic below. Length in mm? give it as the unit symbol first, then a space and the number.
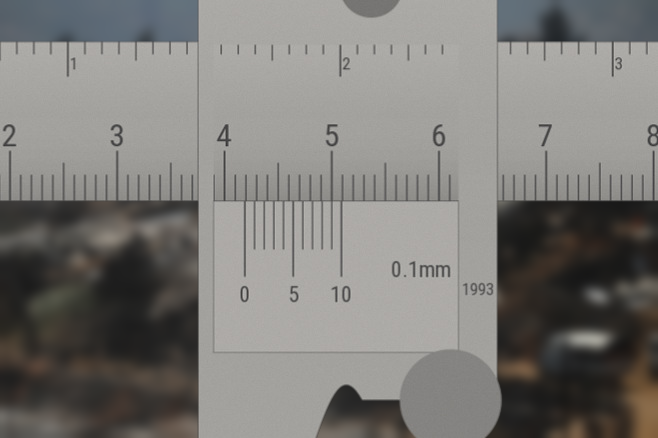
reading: mm 41.9
